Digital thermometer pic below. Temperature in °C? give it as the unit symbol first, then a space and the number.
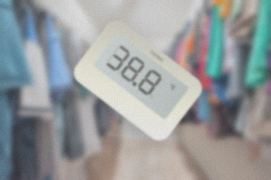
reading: °C 38.8
